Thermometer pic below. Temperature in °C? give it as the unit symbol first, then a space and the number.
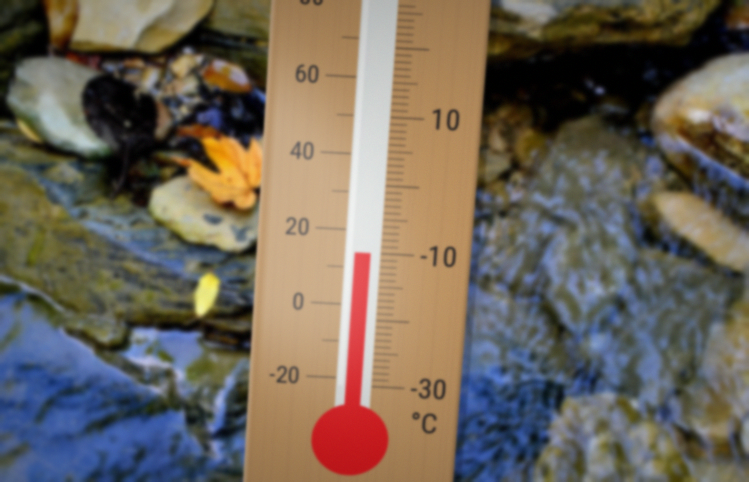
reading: °C -10
